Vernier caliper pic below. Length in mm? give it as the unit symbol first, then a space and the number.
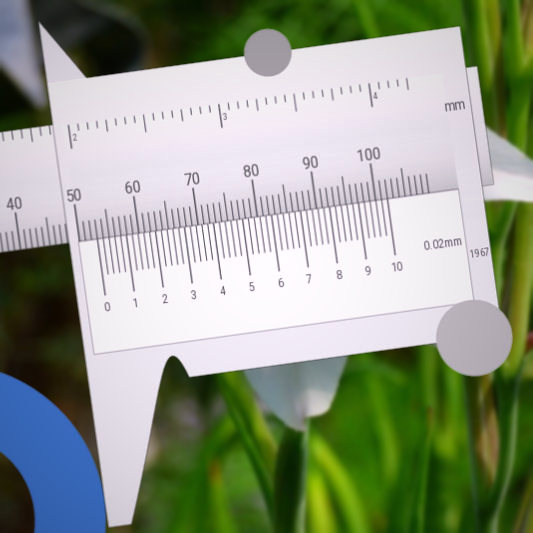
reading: mm 53.0
